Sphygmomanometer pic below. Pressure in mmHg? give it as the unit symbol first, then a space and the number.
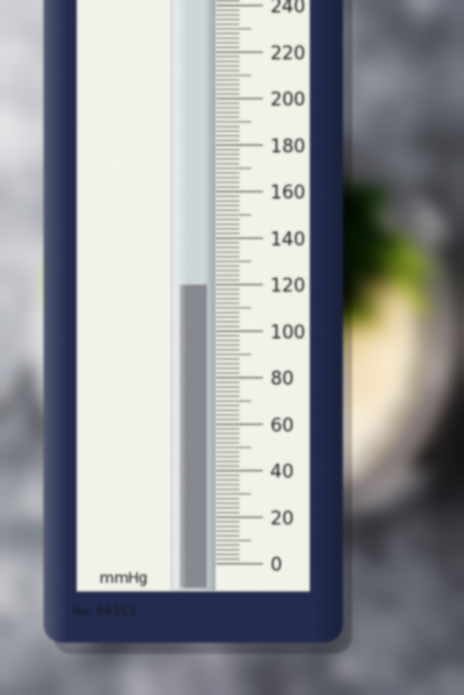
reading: mmHg 120
